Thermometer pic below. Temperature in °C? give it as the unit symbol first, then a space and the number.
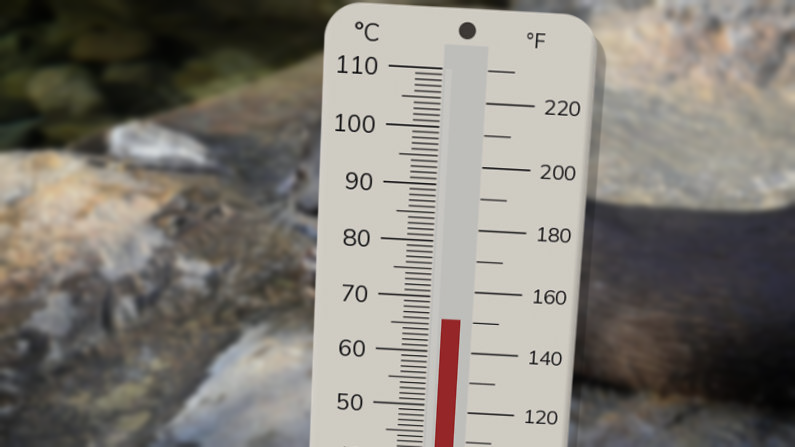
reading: °C 66
